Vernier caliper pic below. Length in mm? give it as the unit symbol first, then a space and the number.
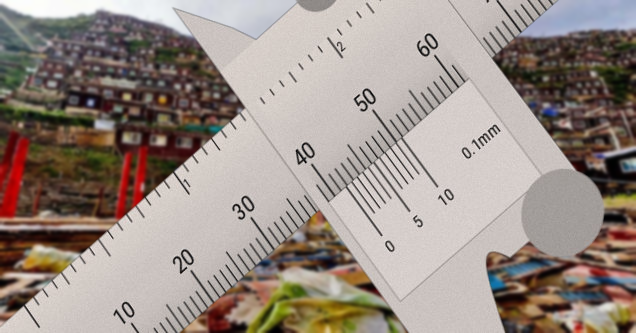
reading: mm 41.8
